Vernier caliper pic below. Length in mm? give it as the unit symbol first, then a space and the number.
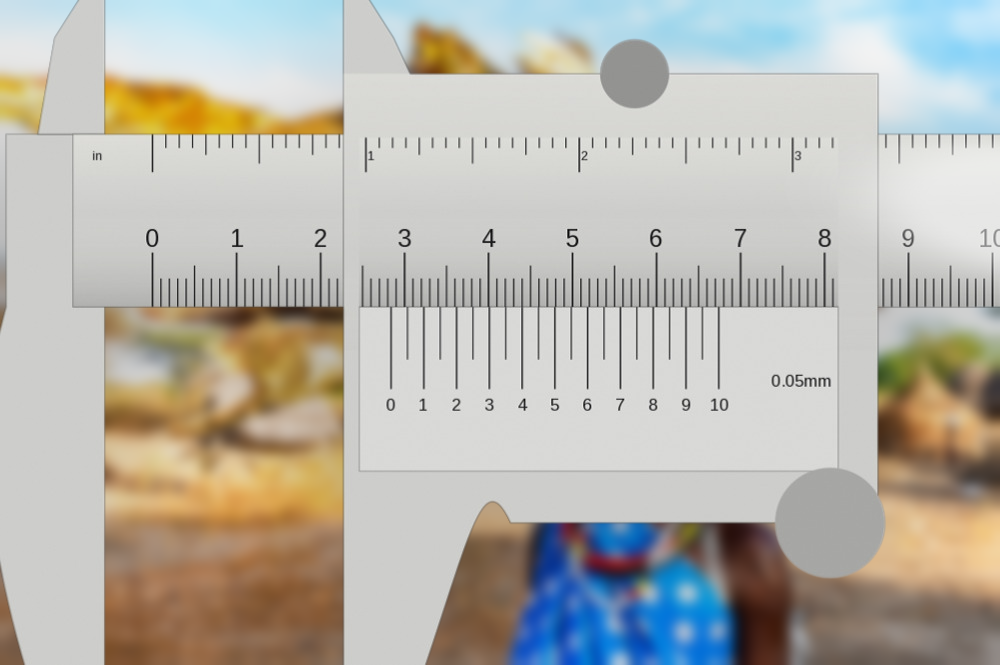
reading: mm 28.4
